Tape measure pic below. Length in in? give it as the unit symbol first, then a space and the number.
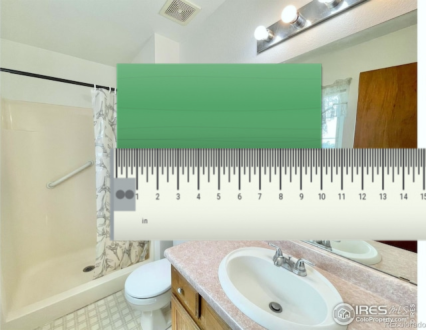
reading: in 10
